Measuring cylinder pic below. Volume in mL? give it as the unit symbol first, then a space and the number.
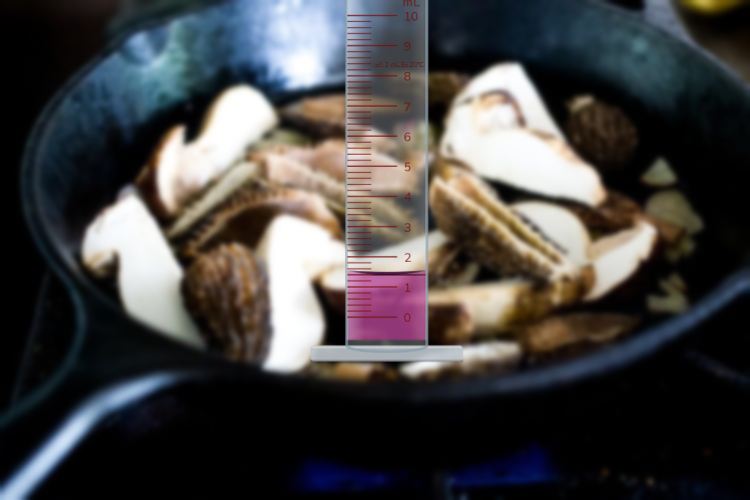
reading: mL 1.4
